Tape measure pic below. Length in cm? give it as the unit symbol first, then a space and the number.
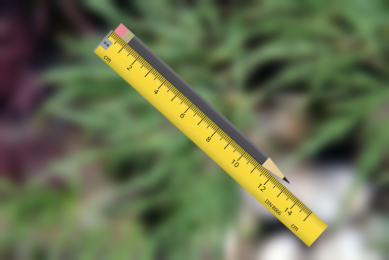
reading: cm 13
